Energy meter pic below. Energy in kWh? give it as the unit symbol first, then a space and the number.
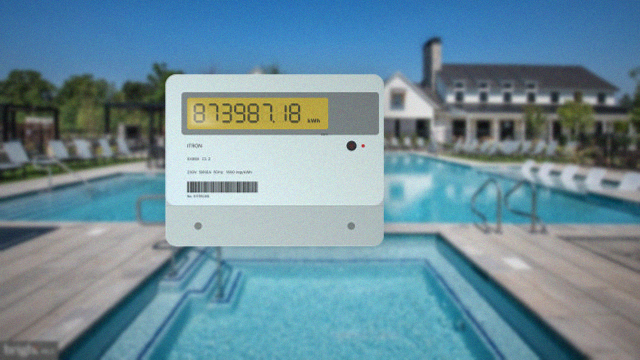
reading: kWh 873987.18
